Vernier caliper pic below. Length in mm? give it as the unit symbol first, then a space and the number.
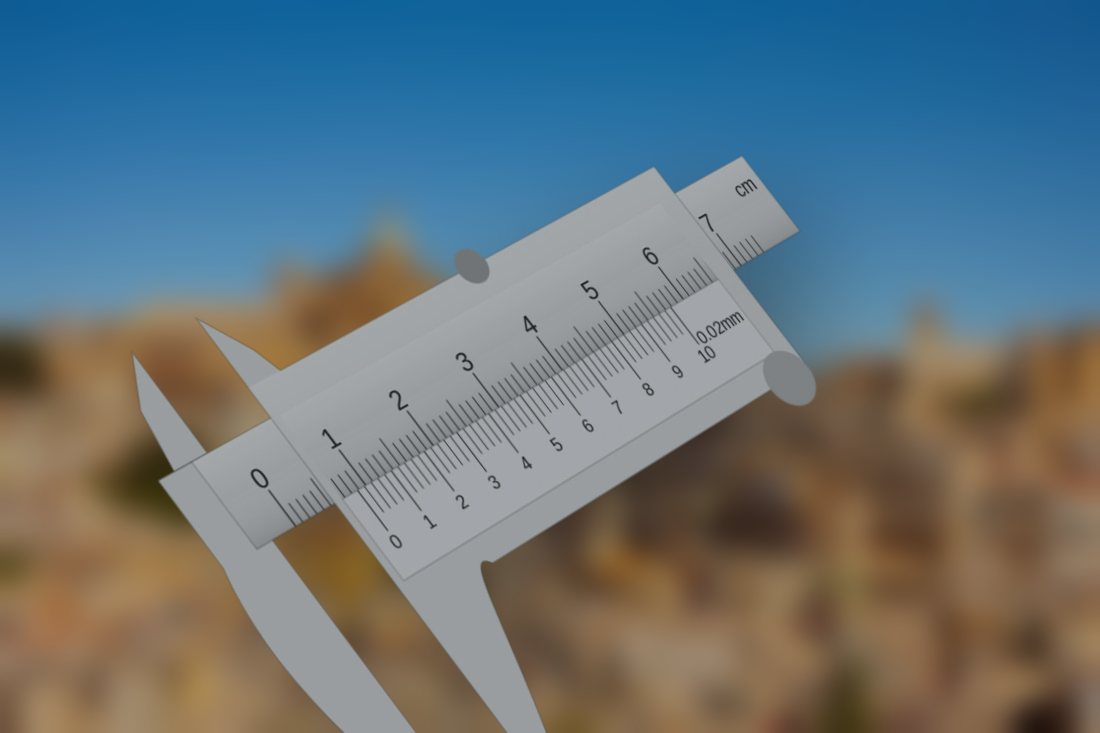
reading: mm 8.8
